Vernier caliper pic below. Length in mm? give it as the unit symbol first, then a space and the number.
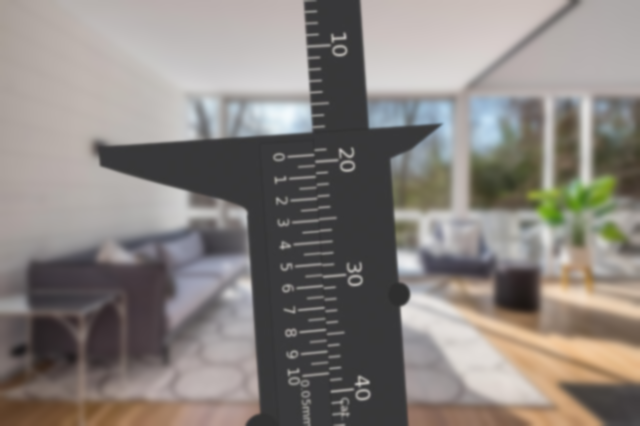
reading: mm 19.4
